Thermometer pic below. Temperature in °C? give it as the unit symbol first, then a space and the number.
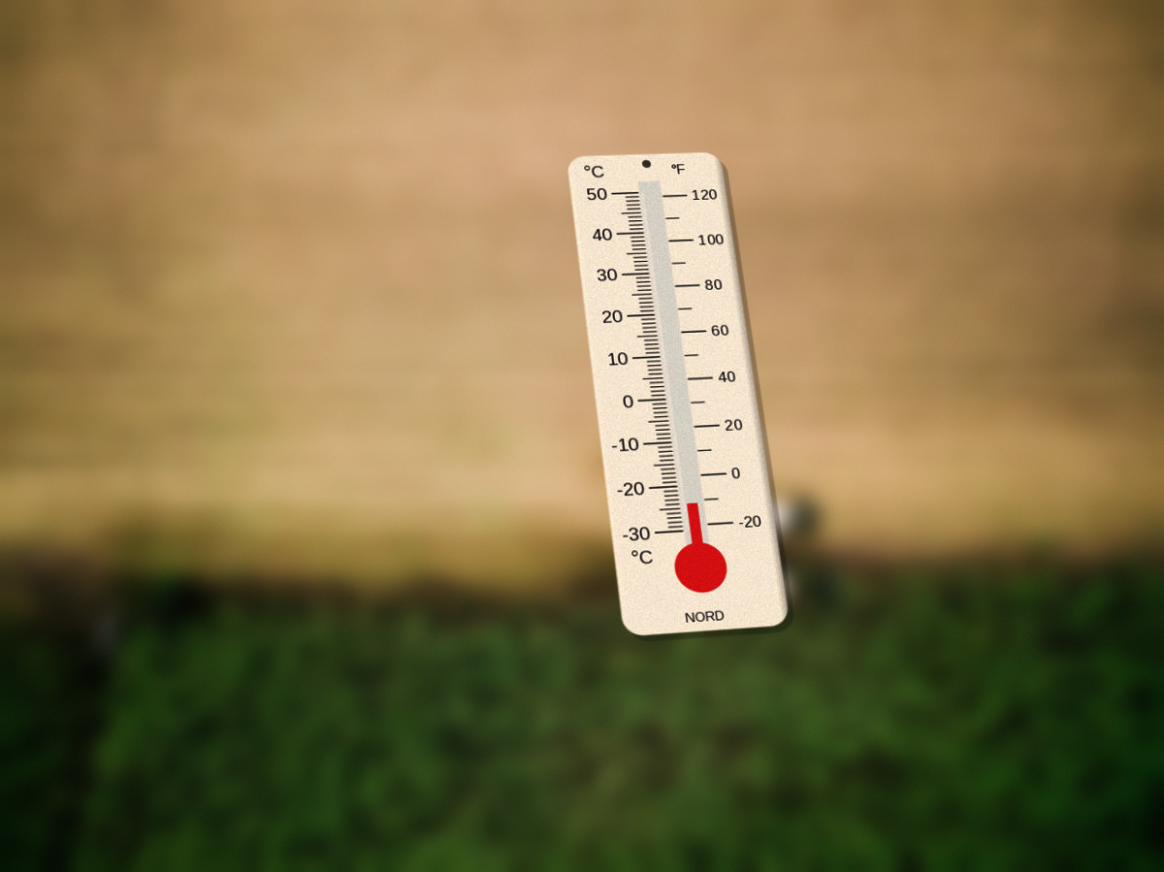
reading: °C -24
